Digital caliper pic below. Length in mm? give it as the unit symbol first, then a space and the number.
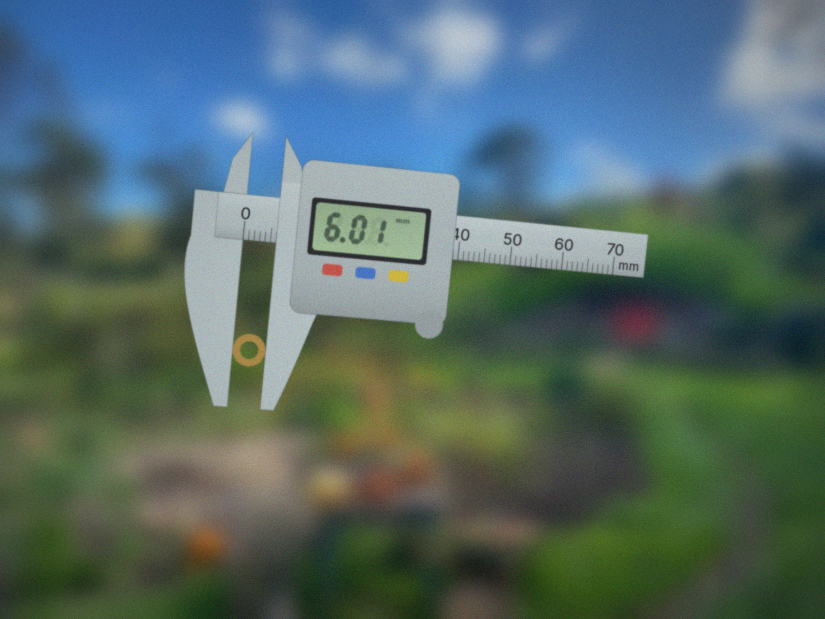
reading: mm 6.01
